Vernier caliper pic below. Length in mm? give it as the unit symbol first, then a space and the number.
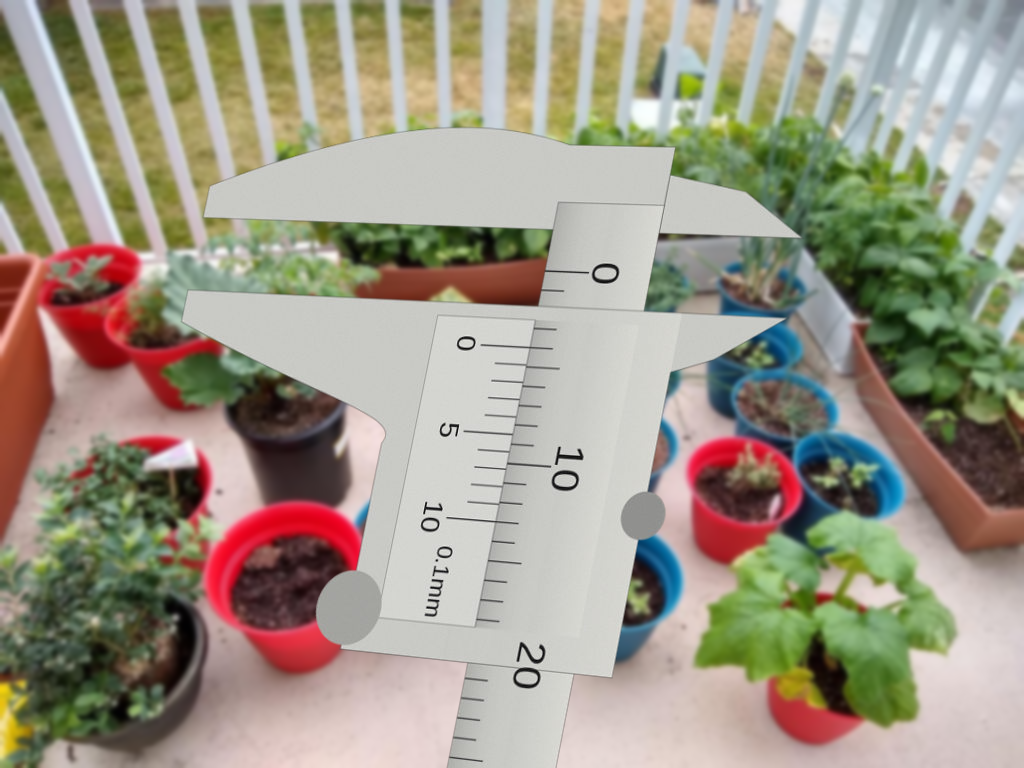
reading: mm 4.0
